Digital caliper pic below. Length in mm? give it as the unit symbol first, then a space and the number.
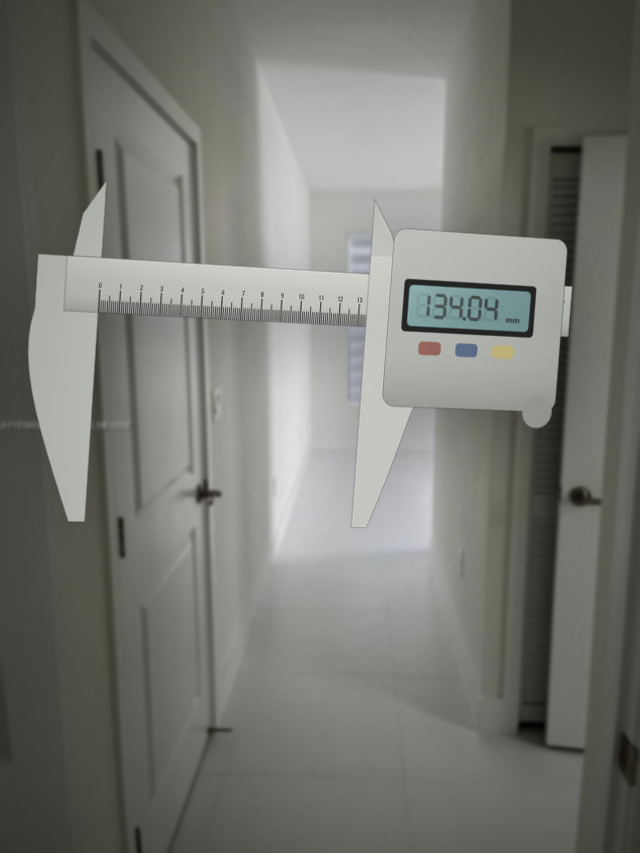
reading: mm 134.04
